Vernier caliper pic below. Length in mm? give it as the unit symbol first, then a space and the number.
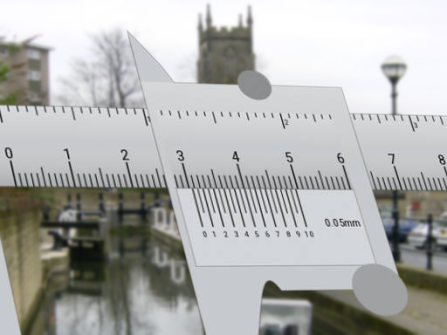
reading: mm 30.6
